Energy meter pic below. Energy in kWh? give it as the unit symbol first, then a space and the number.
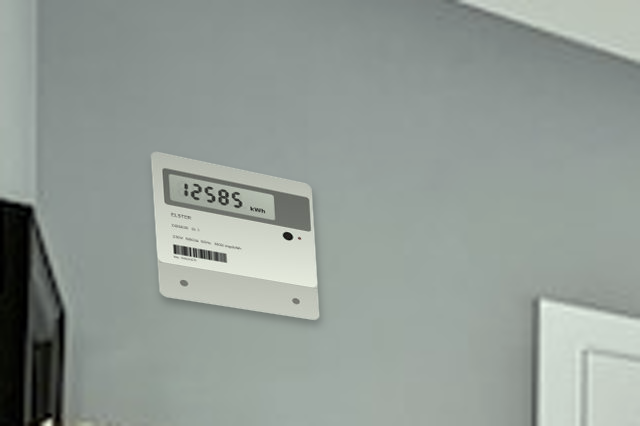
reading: kWh 12585
